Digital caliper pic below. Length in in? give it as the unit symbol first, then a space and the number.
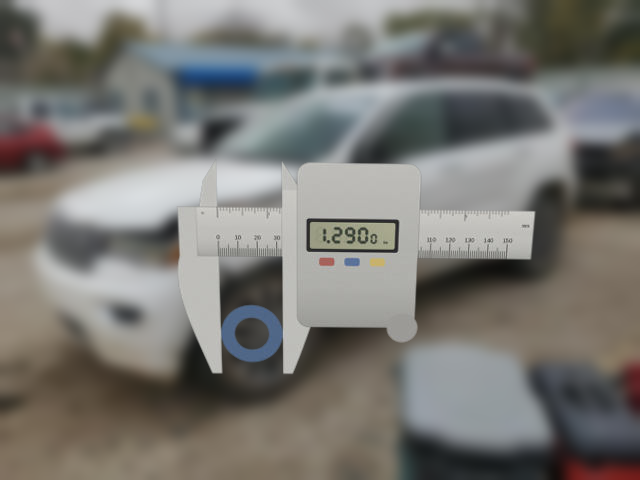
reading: in 1.2900
